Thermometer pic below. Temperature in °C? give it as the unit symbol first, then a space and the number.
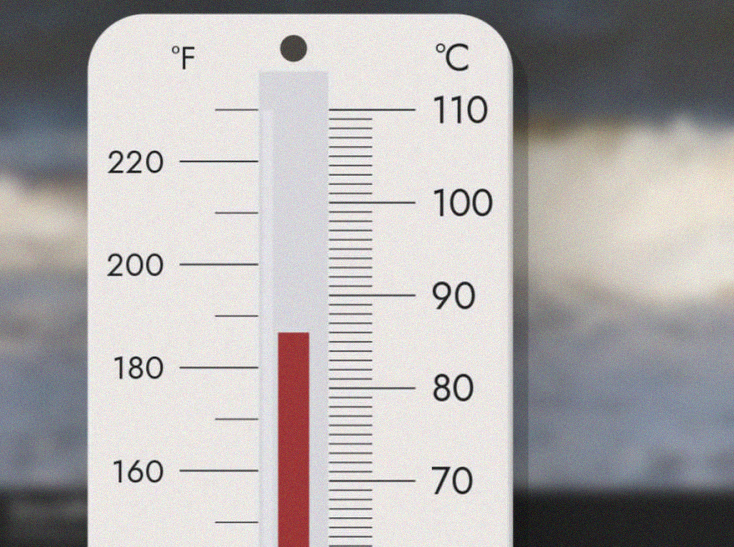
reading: °C 86
